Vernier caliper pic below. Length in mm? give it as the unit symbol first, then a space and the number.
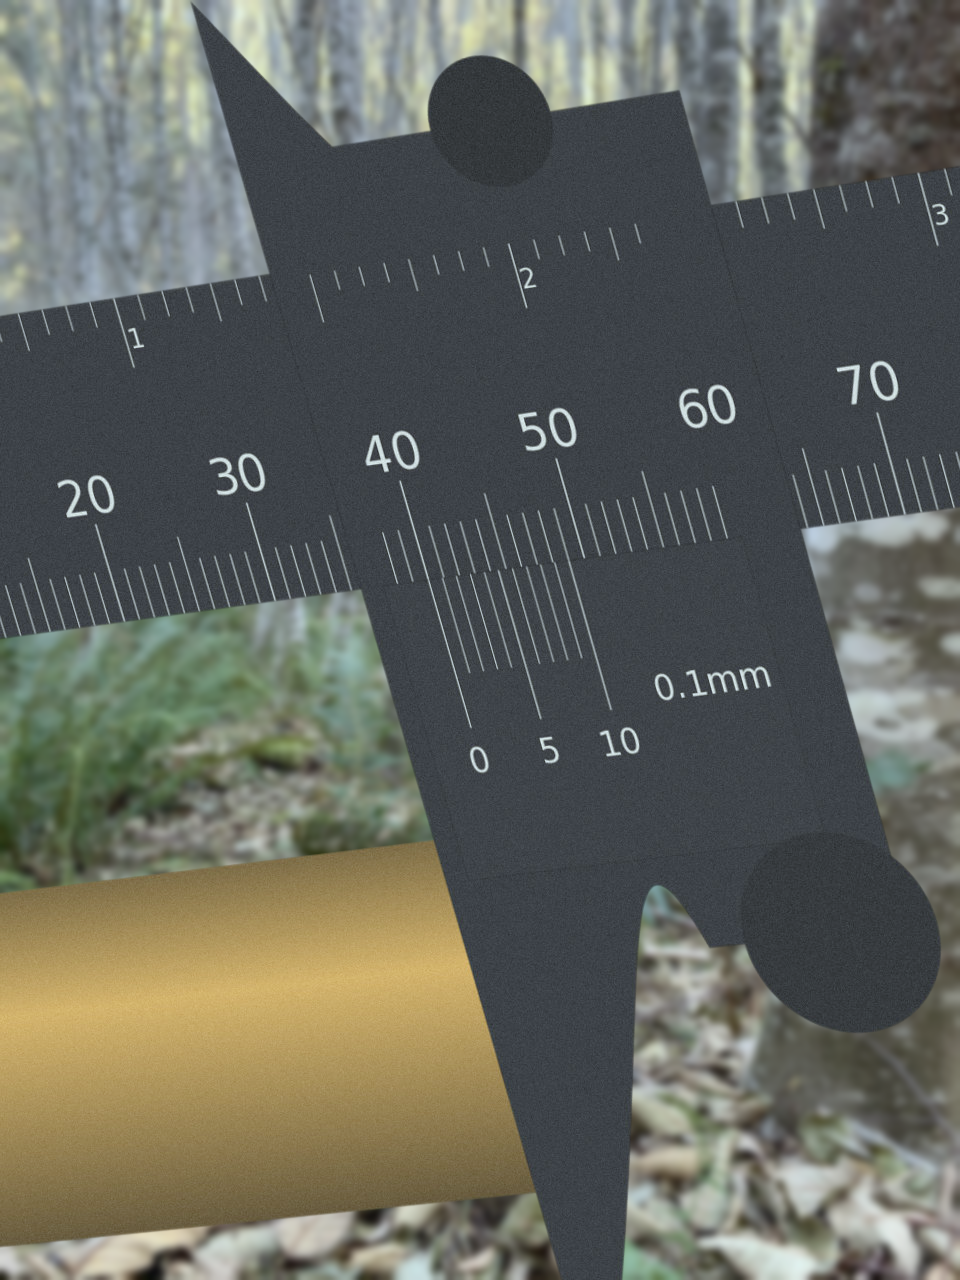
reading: mm 40.0
